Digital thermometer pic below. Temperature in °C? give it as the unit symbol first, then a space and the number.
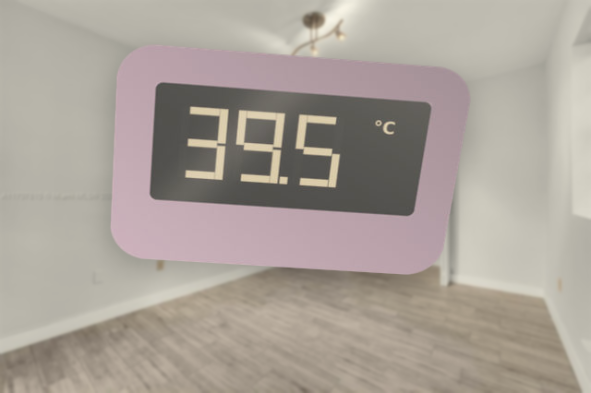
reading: °C 39.5
